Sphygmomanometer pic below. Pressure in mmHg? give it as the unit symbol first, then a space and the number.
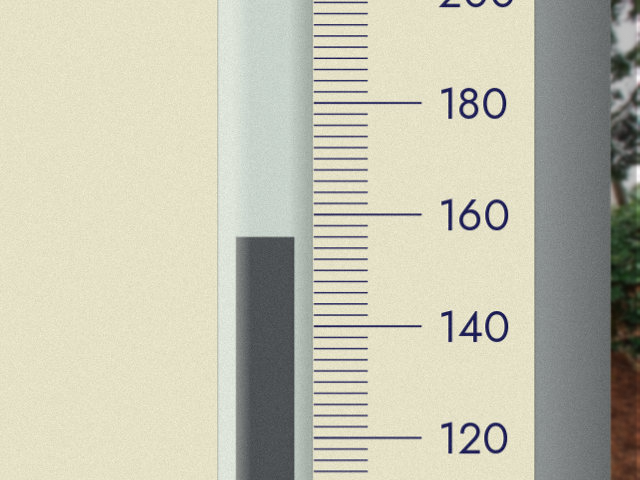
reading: mmHg 156
